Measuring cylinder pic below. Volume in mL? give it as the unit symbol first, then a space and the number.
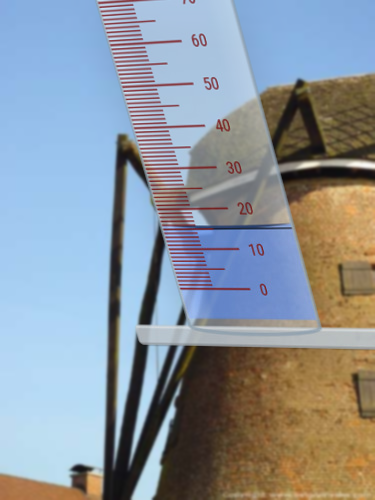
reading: mL 15
